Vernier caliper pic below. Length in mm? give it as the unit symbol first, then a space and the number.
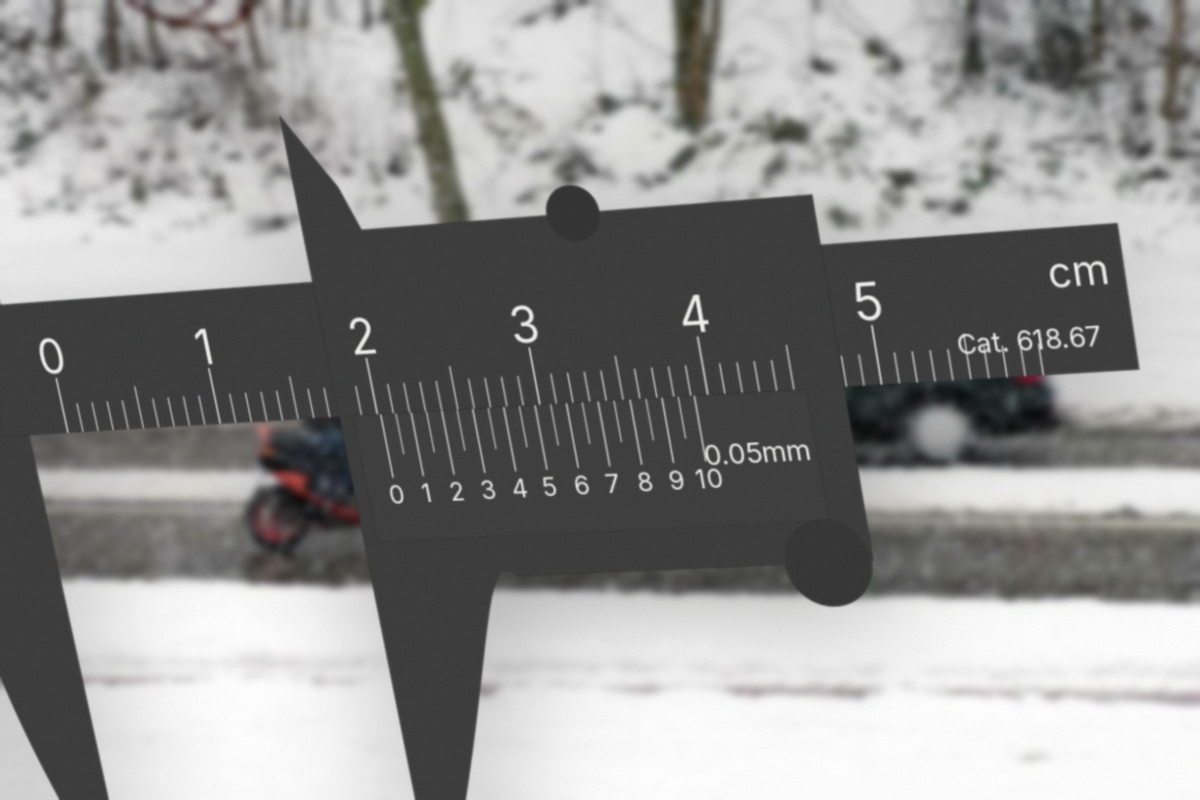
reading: mm 20.2
